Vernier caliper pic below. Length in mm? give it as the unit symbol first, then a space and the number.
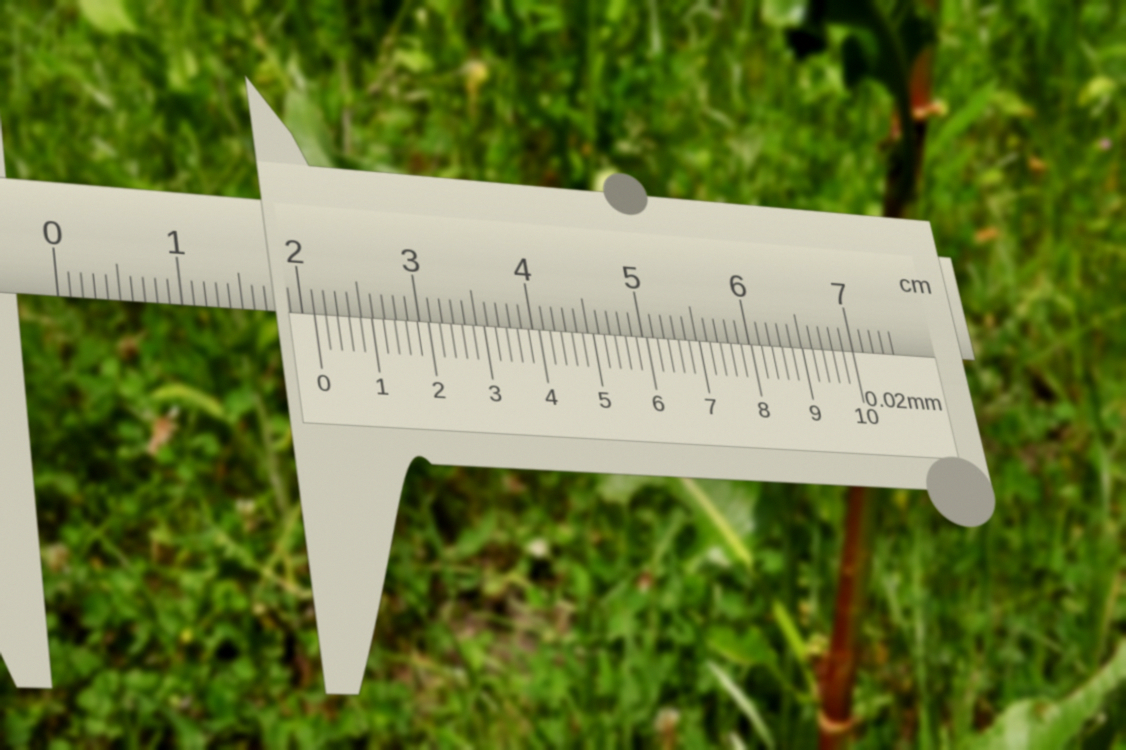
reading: mm 21.0
